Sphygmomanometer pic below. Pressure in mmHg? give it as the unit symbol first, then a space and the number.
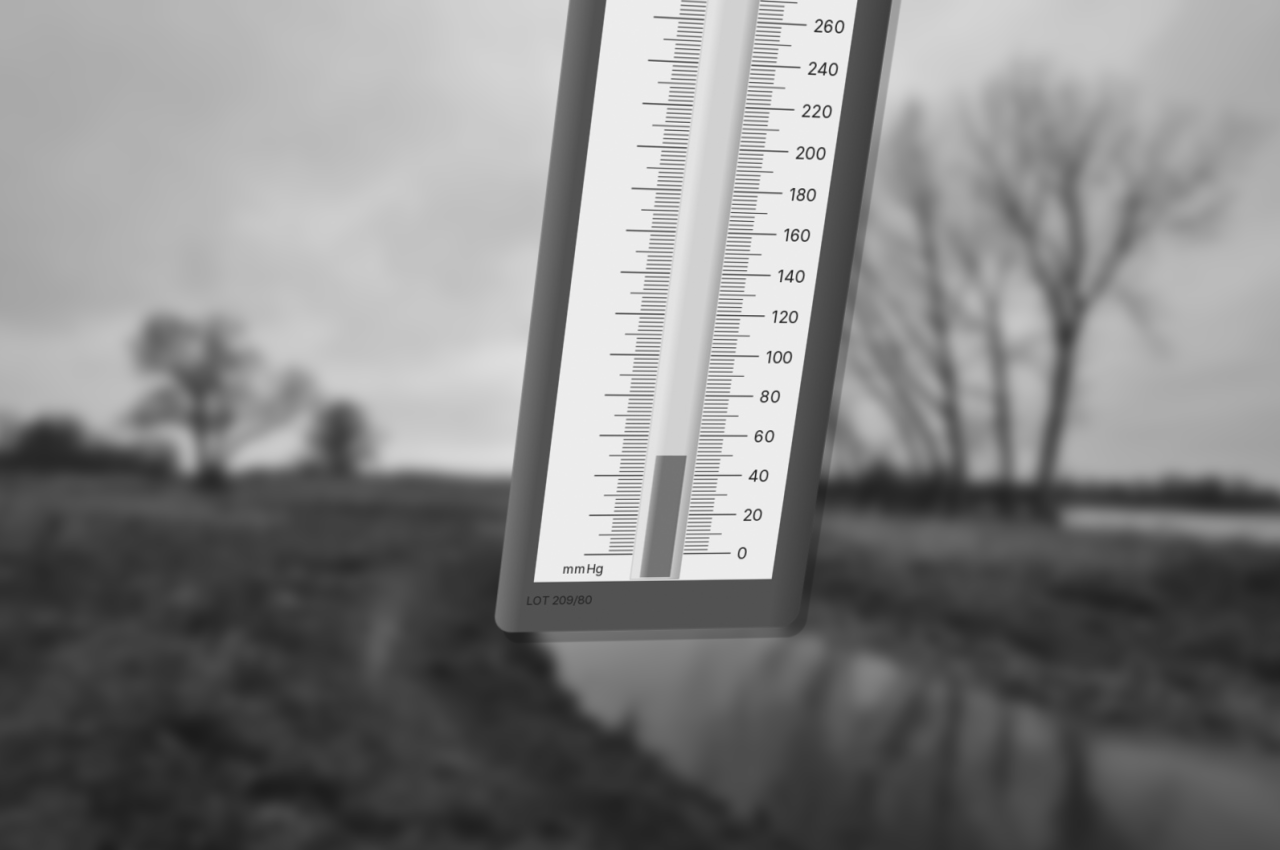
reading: mmHg 50
